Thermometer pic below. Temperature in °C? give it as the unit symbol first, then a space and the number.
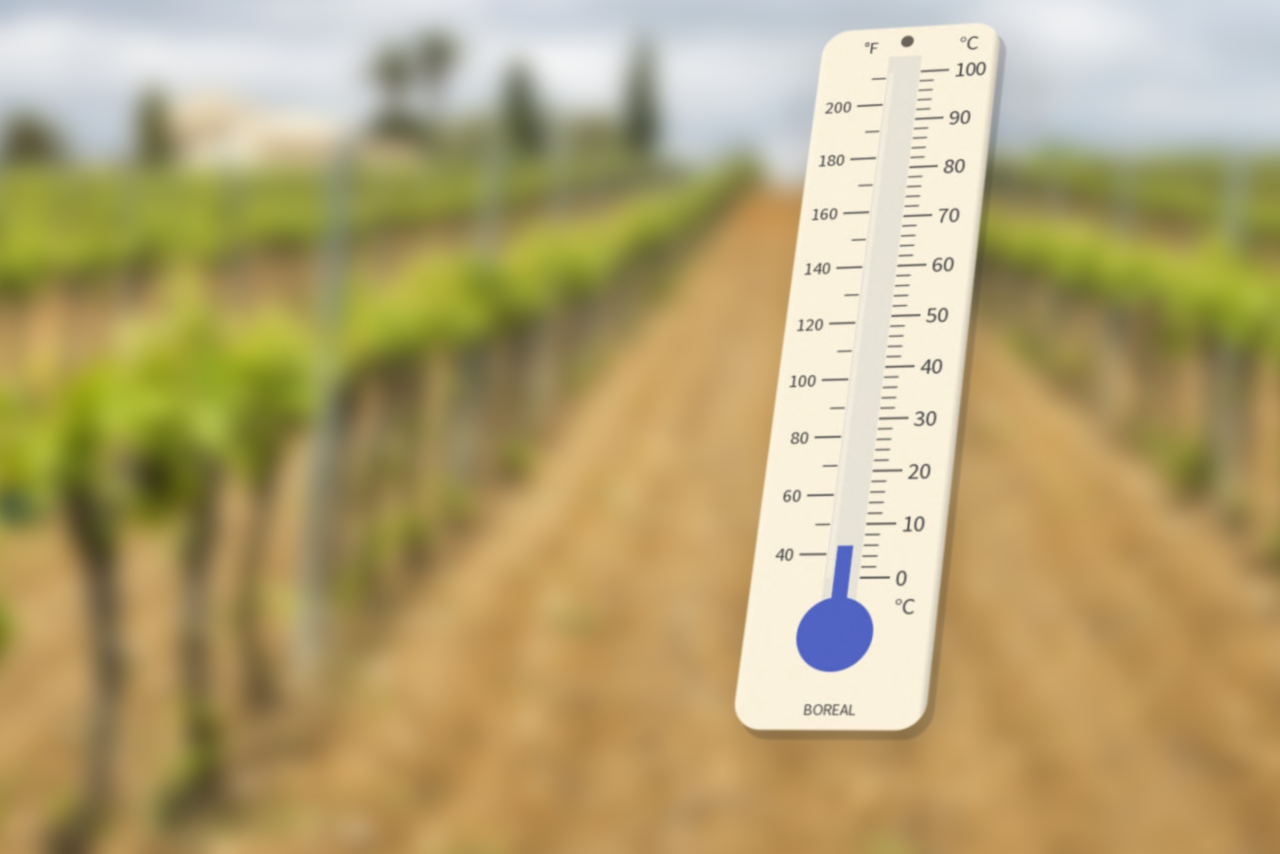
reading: °C 6
